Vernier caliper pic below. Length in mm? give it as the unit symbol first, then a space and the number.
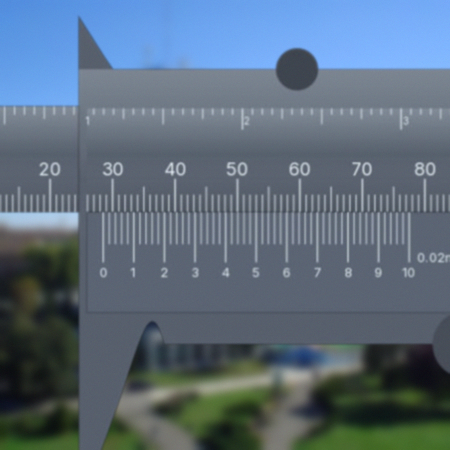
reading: mm 28.5
